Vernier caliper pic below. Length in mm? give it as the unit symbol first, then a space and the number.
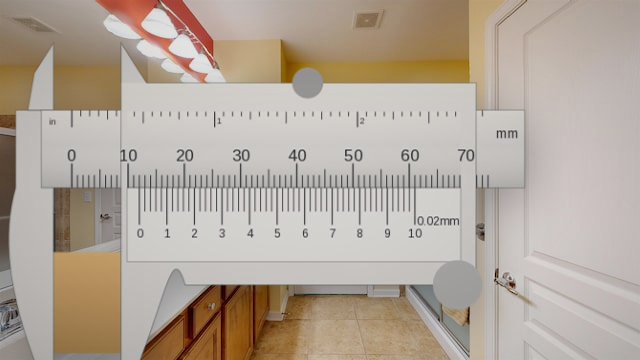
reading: mm 12.0
